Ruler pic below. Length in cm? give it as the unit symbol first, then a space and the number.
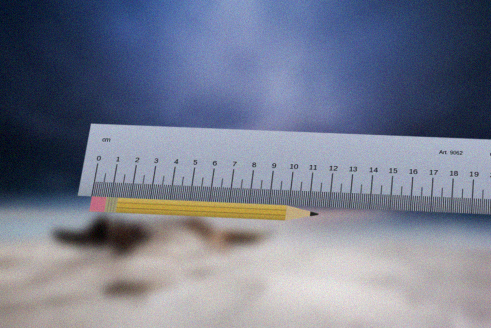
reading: cm 11.5
